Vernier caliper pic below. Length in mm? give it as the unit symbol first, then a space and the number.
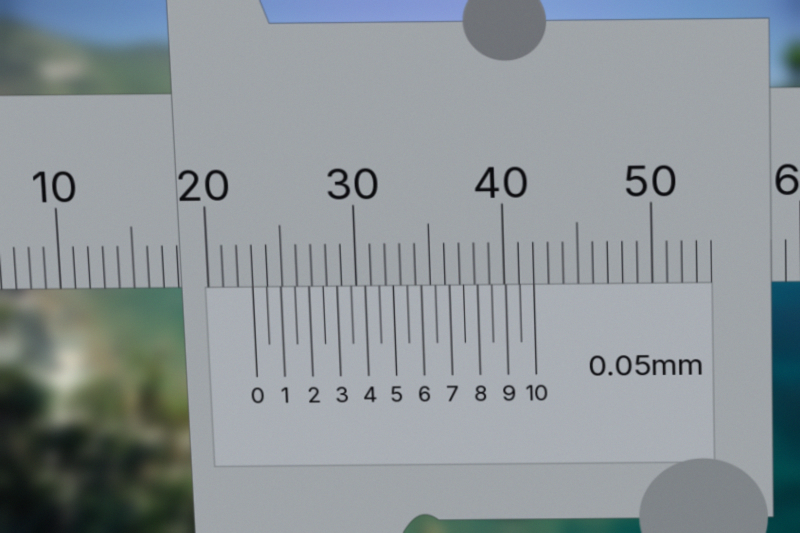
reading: mm 23.0
